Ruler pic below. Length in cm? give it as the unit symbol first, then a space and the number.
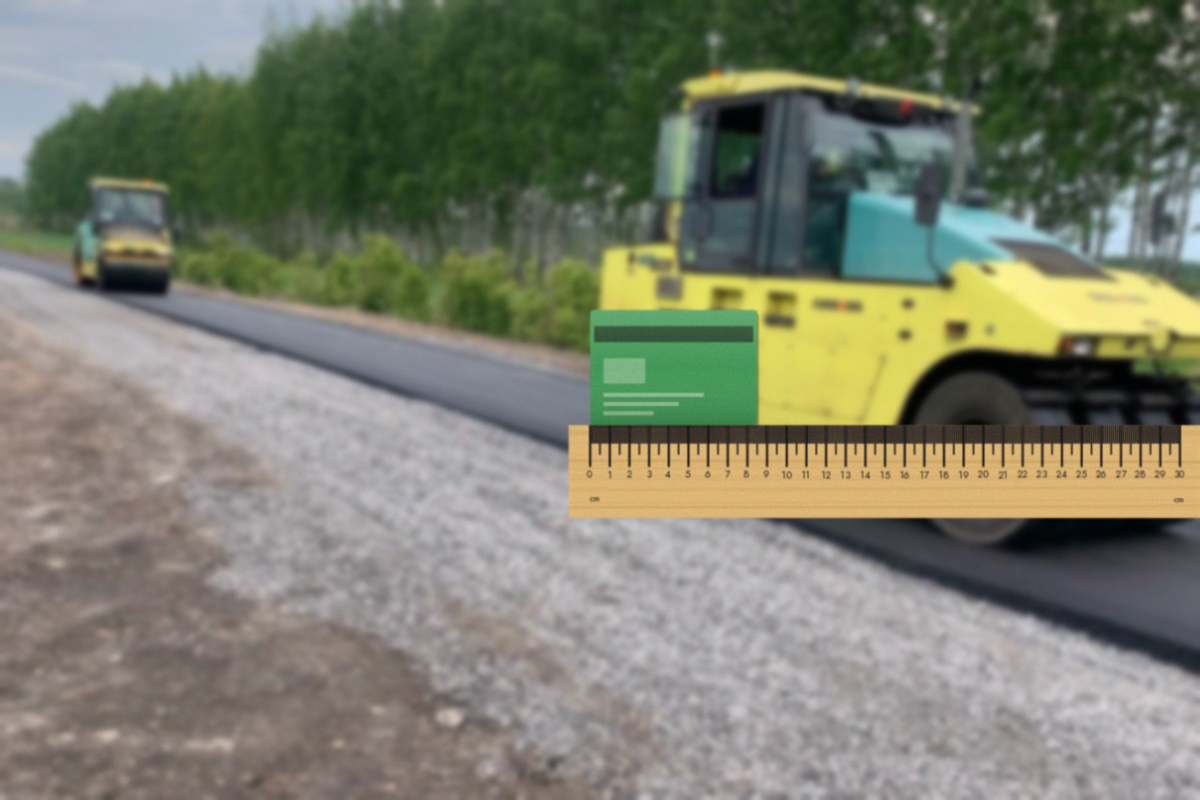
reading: cm 8.5
